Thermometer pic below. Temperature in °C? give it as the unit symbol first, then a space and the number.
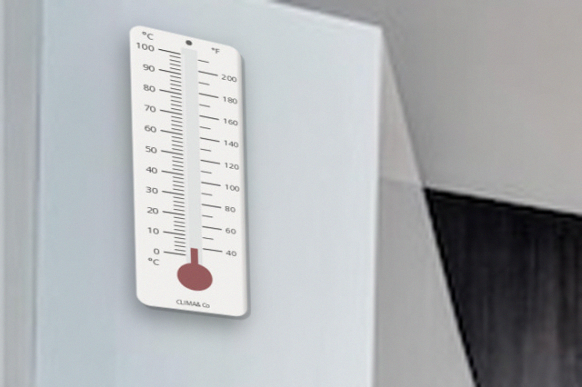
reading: °C 4
